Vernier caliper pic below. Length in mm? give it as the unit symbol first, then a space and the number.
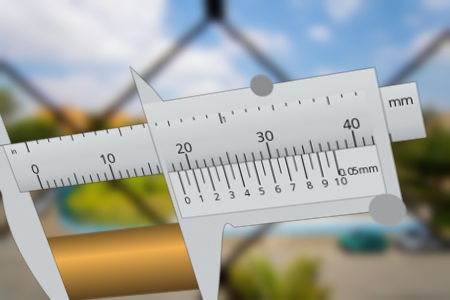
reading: mm 18.4
